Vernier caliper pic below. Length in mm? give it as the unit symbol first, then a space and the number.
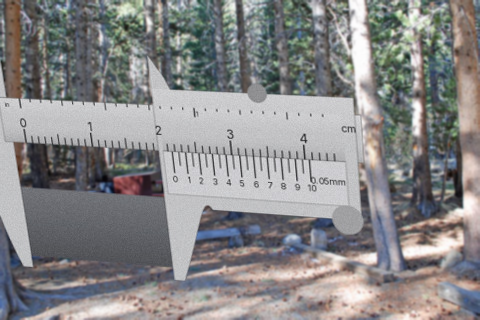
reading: mm 21.6
